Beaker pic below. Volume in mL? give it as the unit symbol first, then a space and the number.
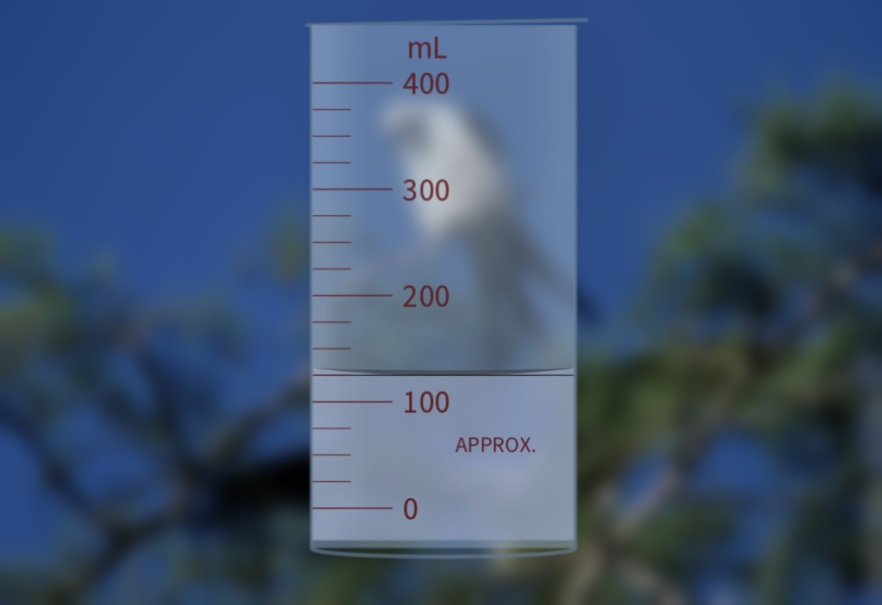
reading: mL 125
